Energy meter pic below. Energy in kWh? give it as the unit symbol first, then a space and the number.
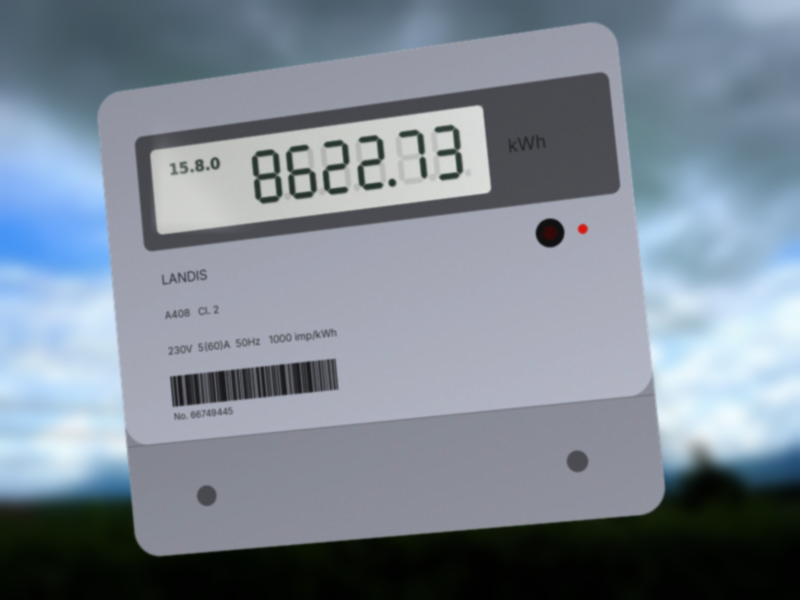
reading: kWh 8622.73
